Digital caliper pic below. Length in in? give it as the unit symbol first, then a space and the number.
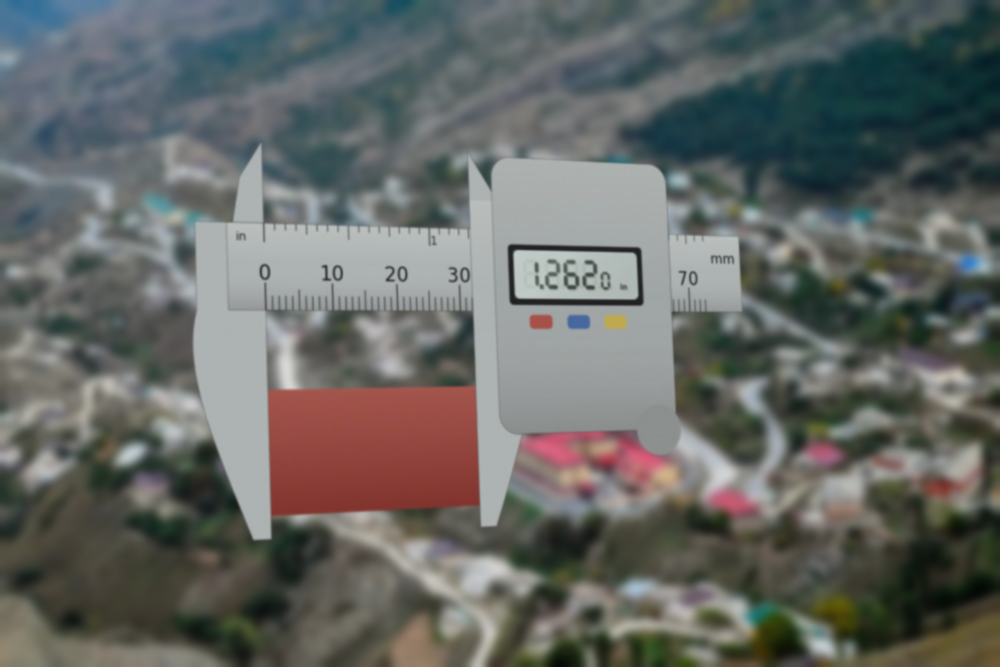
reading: in 1.2620
